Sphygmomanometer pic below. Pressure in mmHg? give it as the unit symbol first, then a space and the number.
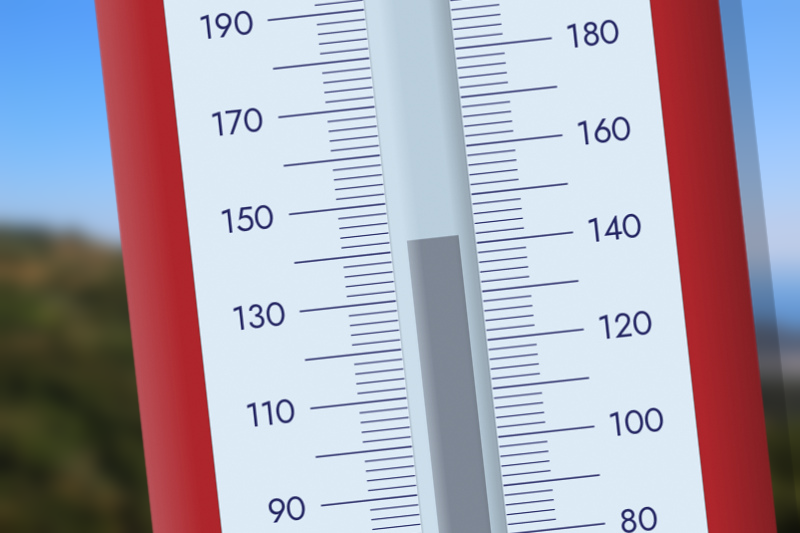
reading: mmHg 142
